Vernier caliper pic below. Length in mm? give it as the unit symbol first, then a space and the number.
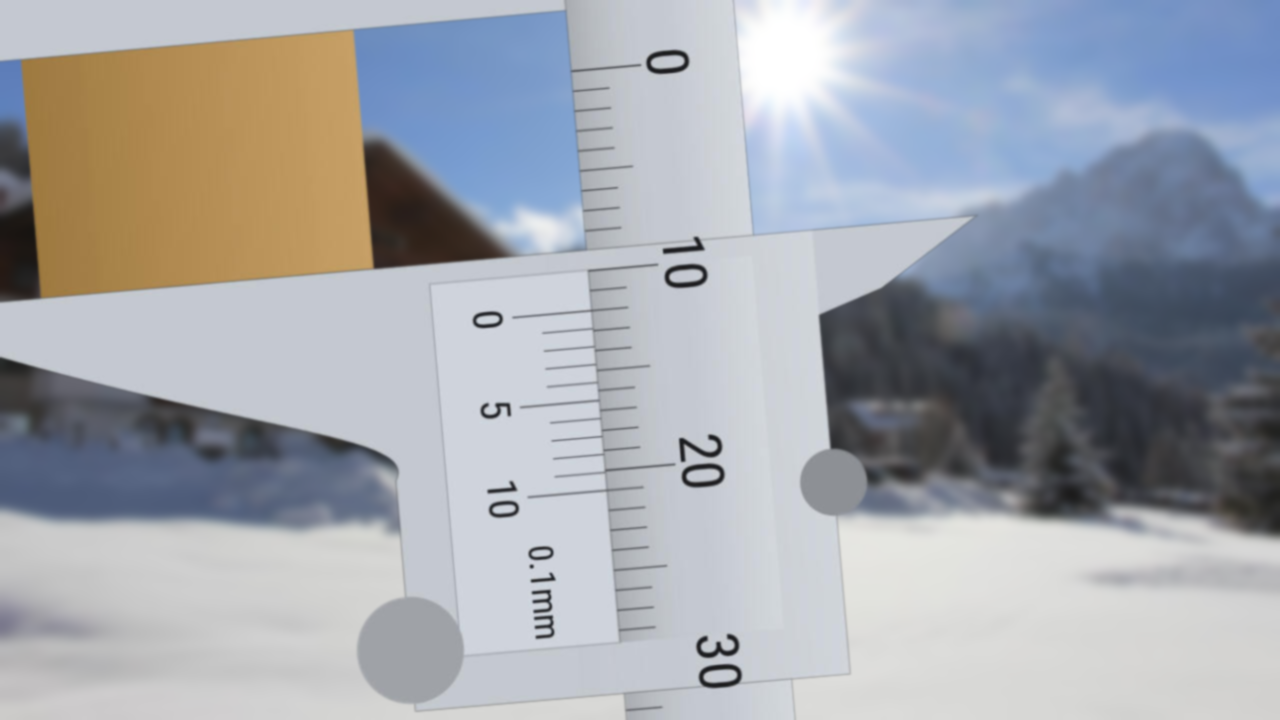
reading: mm 12.0
